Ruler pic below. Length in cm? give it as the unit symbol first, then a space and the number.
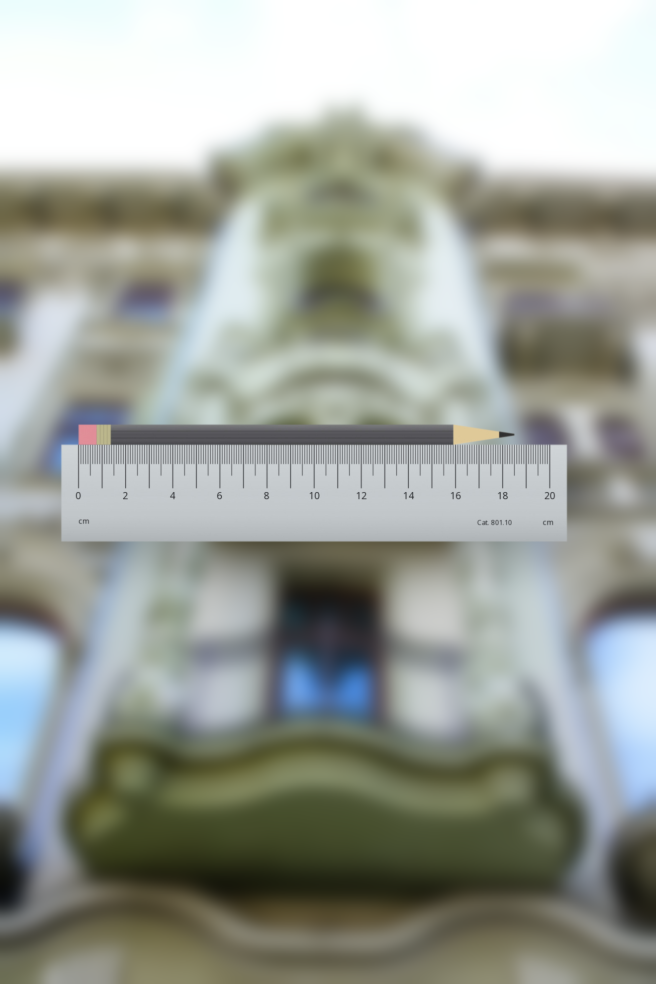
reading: cm 18.5
